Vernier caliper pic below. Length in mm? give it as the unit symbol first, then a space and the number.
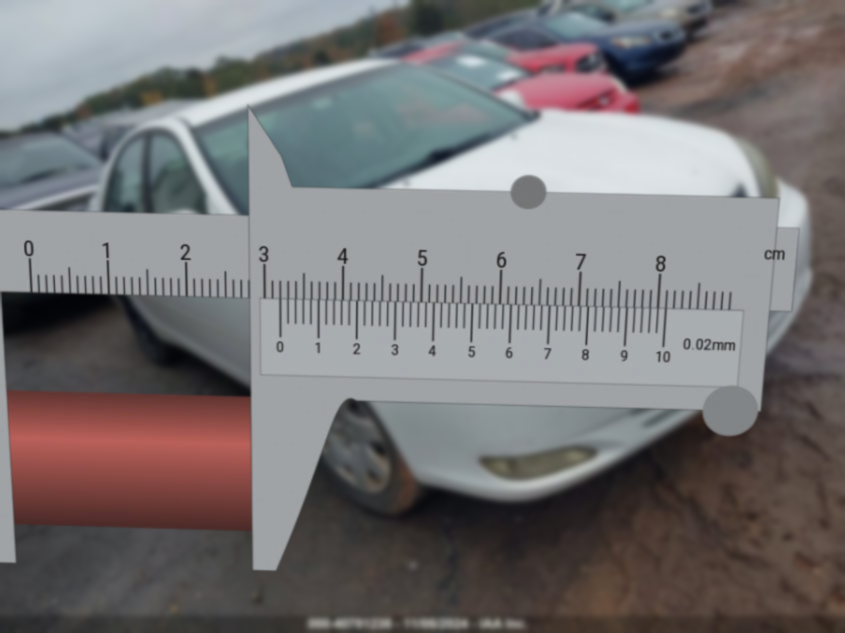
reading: mm 32.0
